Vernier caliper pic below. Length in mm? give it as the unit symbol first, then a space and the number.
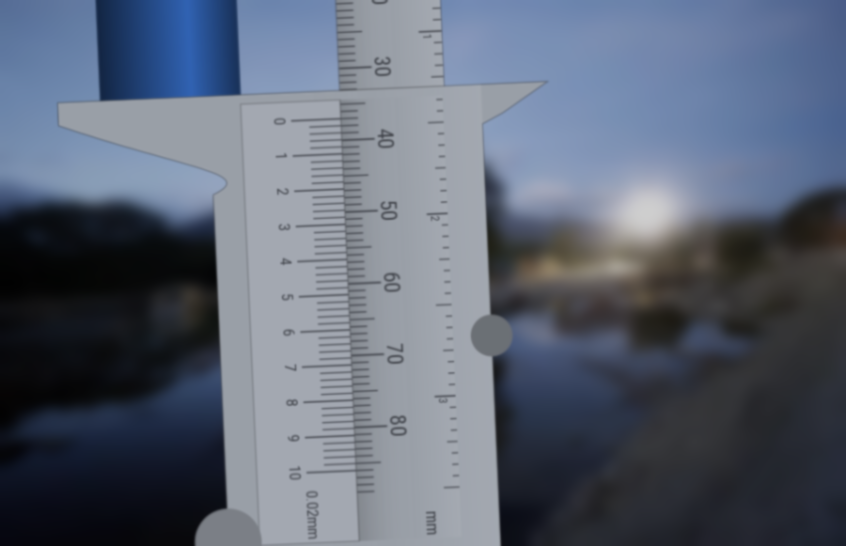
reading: mm 37.0
